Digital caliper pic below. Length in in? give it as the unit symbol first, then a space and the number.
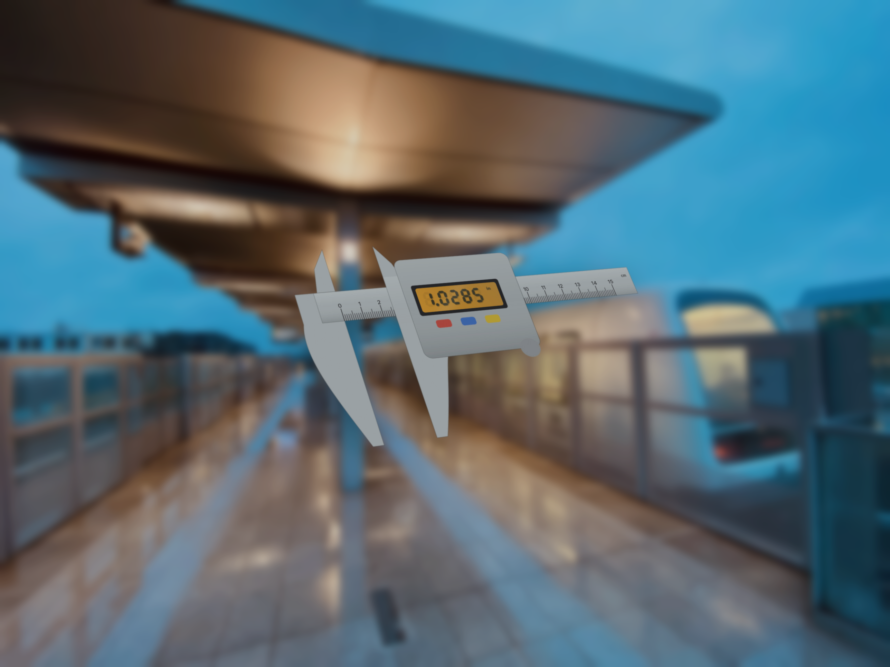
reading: in 1.0285
